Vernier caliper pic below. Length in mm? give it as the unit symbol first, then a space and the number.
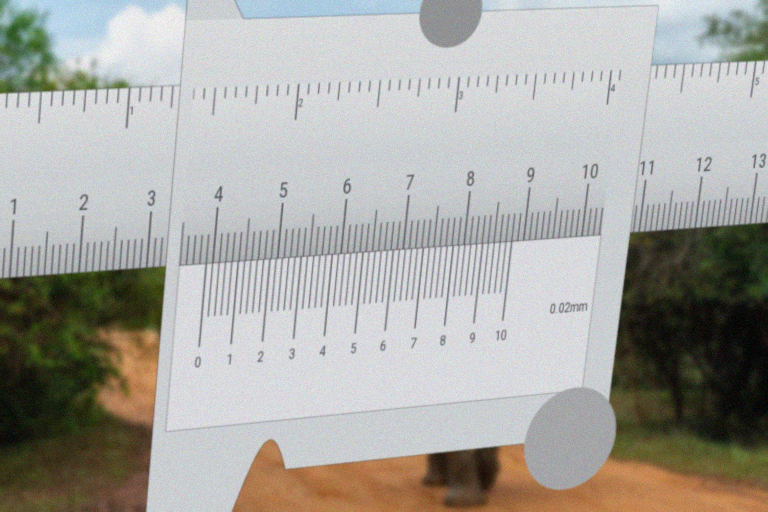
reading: mm 39.0
